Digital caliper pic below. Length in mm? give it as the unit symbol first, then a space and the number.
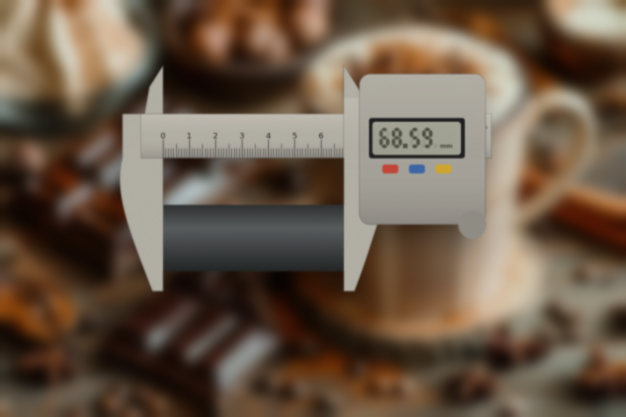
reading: mm 68.59
